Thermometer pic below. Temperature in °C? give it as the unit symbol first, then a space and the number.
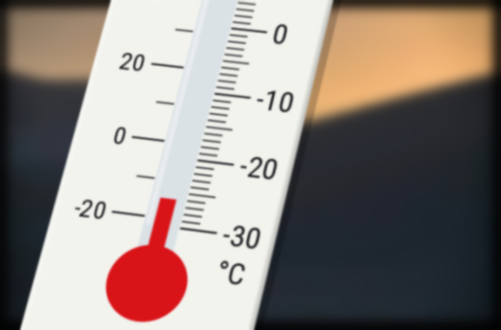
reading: °C -26
